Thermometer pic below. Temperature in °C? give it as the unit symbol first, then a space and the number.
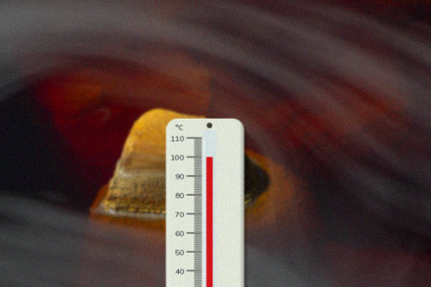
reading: °C 100
